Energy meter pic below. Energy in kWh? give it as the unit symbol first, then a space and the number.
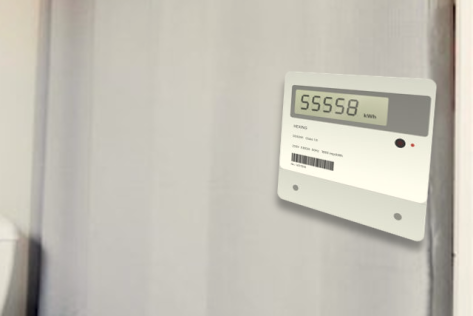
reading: kWh 55558
